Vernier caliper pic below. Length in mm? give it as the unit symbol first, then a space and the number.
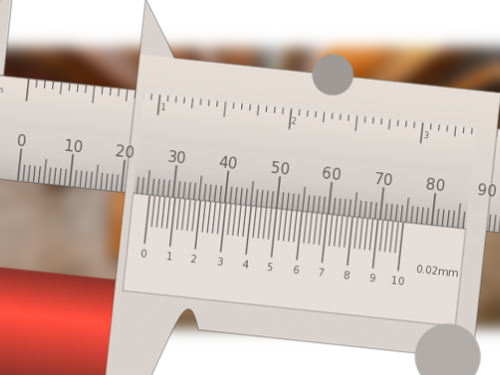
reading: mm 25.5
